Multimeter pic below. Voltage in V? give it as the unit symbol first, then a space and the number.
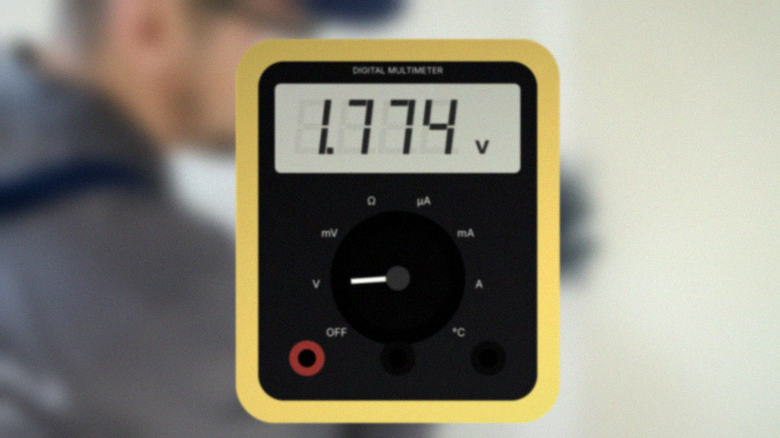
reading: V 1.774
